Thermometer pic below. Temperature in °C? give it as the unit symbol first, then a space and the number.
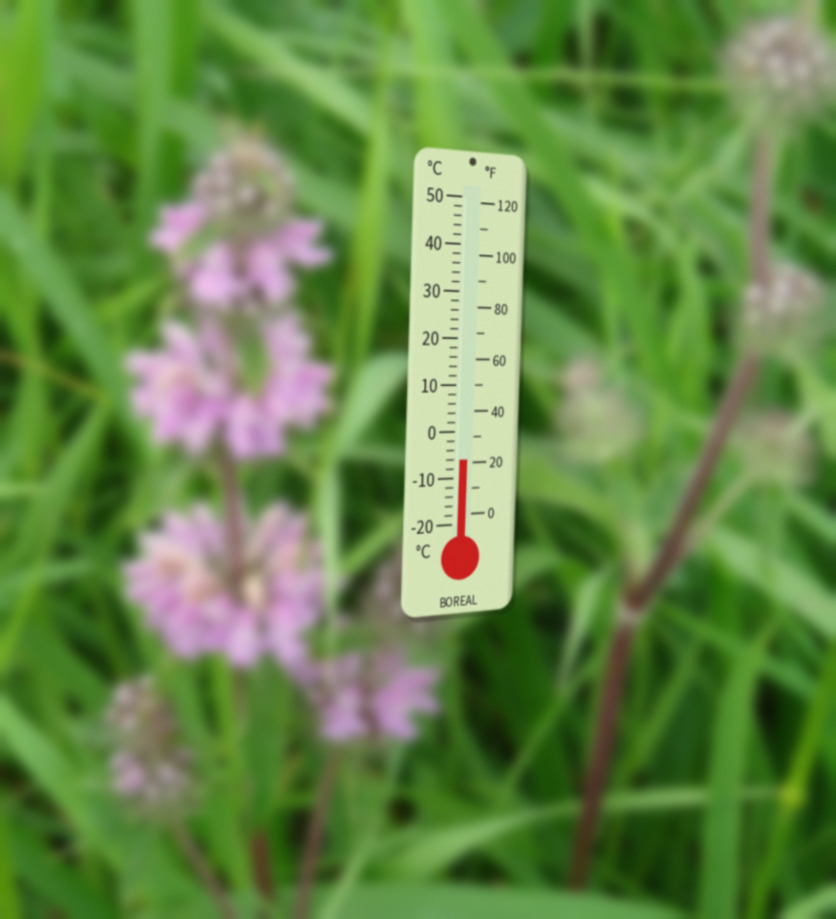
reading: °C -6
